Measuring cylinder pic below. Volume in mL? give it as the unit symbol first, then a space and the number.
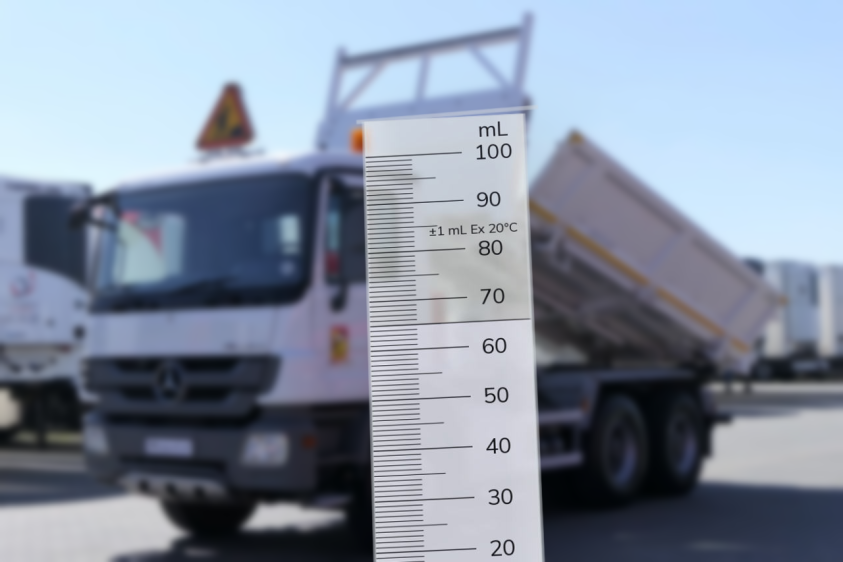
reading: mL 65
